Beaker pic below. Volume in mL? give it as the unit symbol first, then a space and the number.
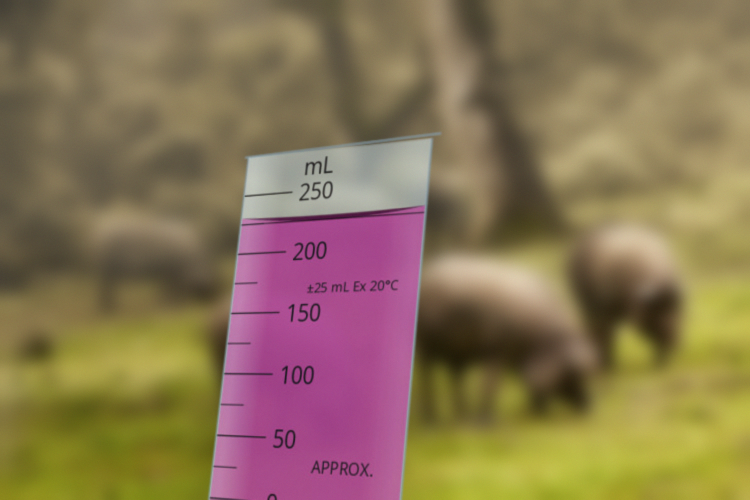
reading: mL 225
